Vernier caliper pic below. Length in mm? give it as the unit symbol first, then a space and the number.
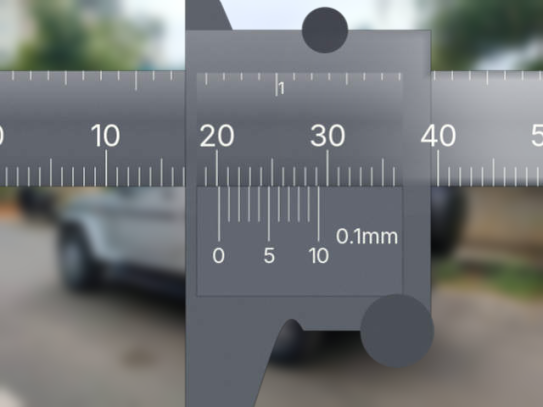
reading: mm 20.2
